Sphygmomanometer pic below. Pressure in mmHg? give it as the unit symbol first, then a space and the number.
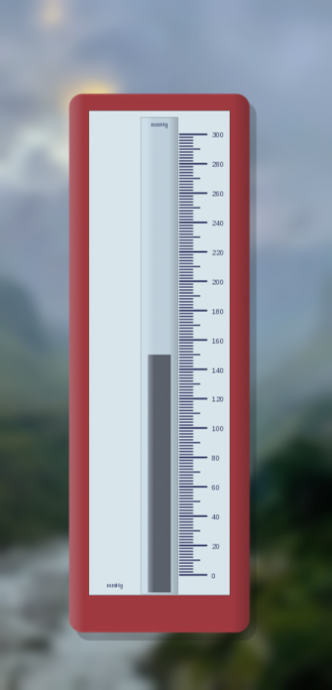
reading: mmHg 150
